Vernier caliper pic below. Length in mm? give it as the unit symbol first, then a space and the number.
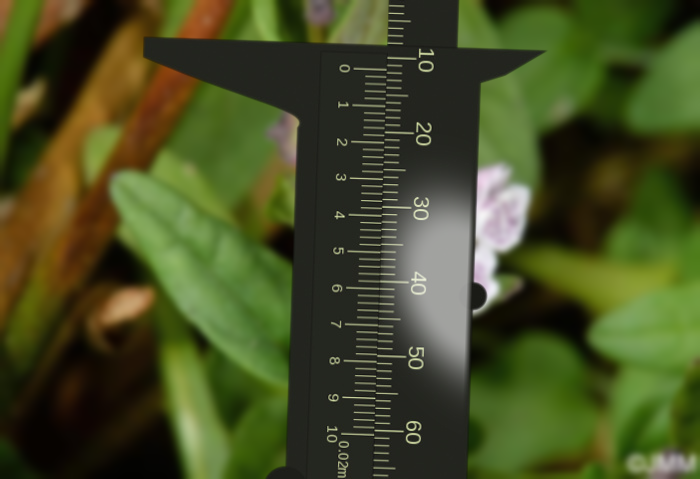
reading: mm 11.6
